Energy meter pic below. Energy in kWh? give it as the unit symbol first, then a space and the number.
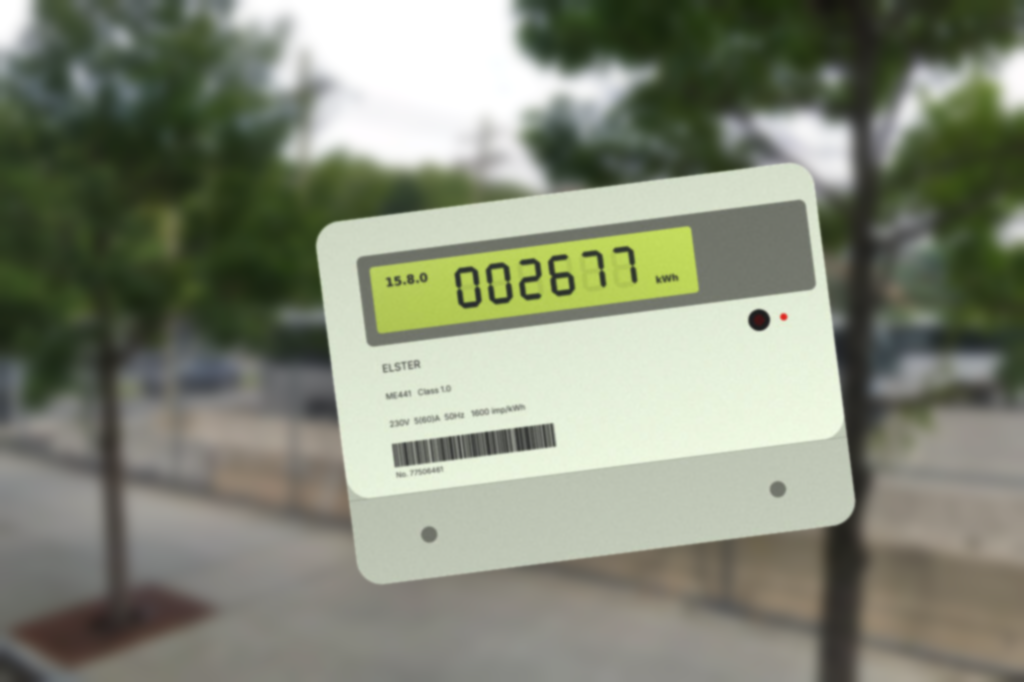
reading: kWh 2677
